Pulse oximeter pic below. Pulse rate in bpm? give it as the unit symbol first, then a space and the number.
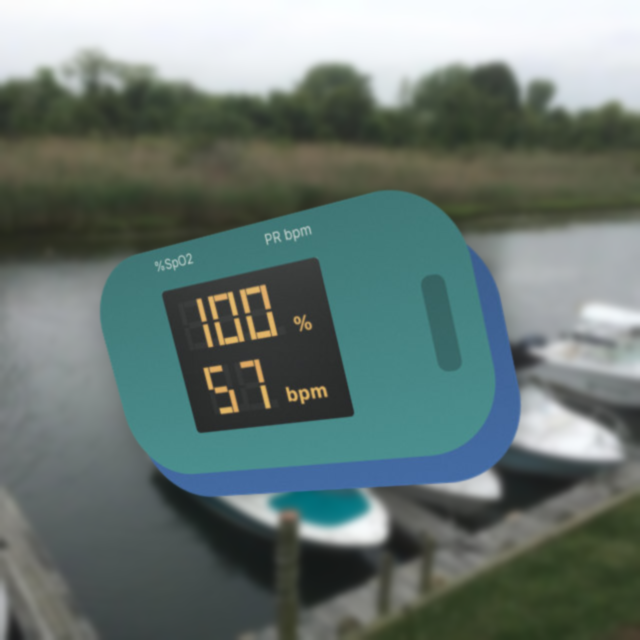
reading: bpm 57
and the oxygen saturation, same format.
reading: % 100
